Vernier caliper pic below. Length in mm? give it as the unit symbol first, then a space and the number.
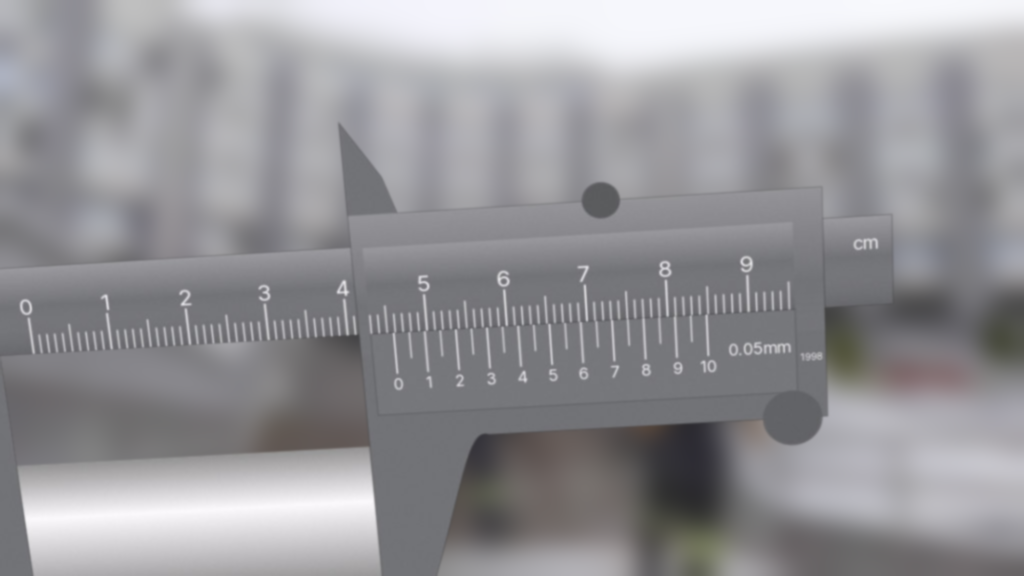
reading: mm 45.8
